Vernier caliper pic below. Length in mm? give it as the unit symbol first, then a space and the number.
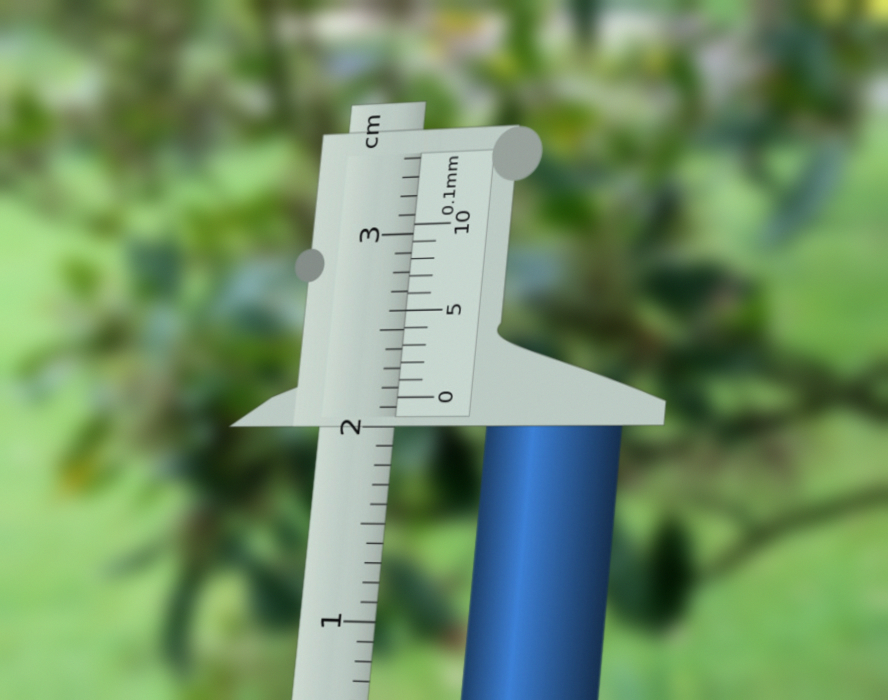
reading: mm 21.5
